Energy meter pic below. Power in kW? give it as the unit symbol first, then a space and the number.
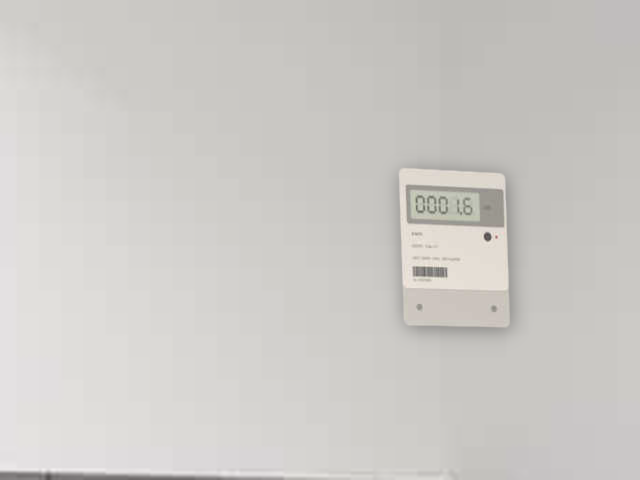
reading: kW 1.6
